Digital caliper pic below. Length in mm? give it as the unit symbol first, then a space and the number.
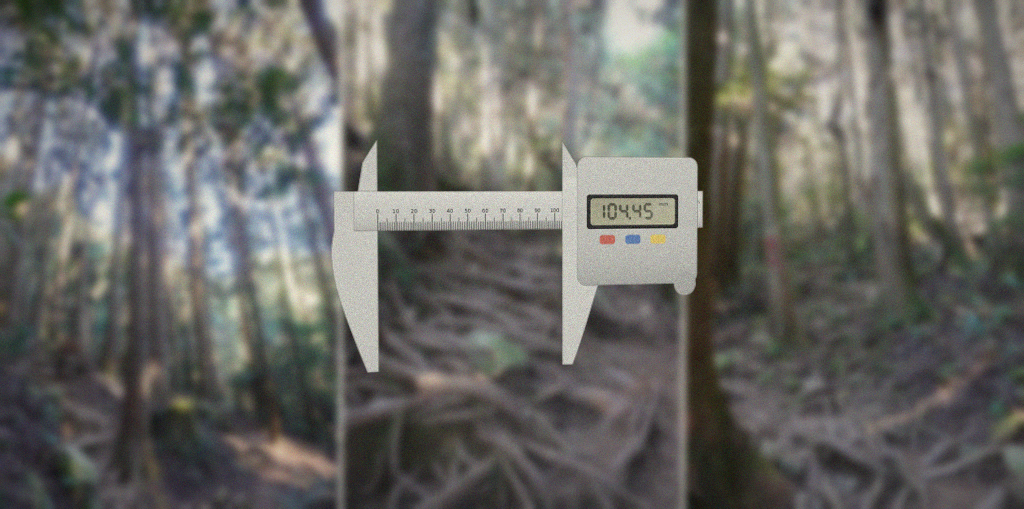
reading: mm 104.45
